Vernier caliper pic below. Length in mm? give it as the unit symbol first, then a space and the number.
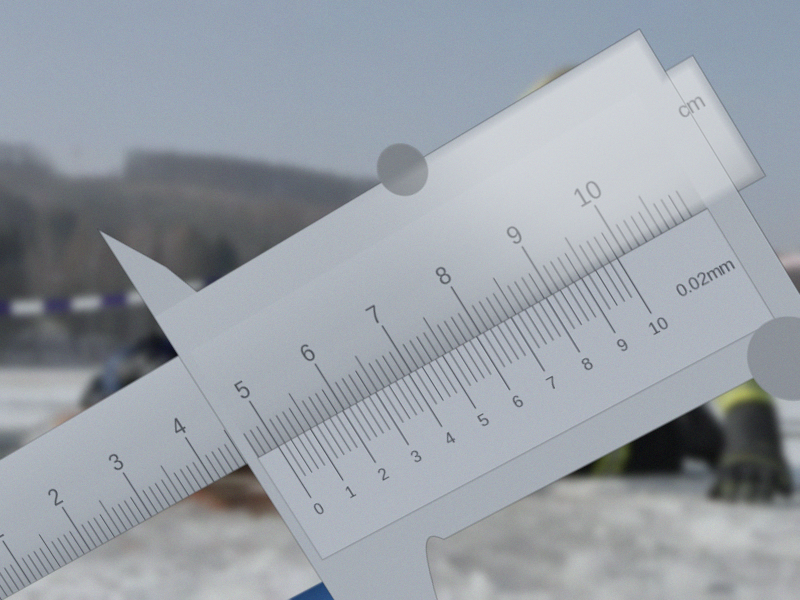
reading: mm 50.0
